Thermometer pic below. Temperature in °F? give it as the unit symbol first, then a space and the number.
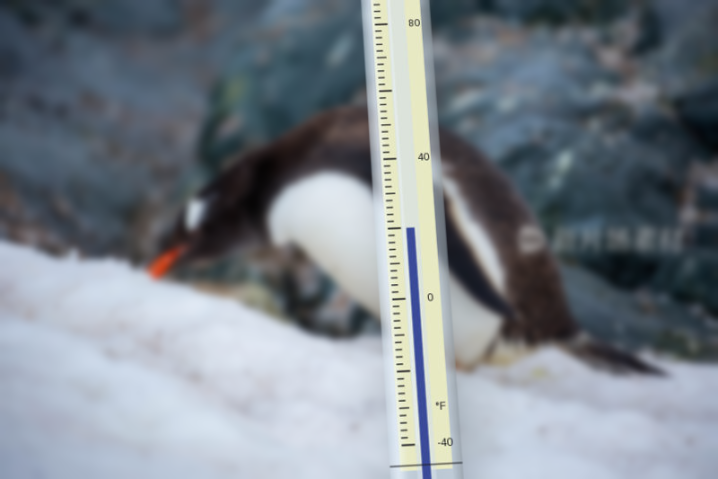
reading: °F 20
